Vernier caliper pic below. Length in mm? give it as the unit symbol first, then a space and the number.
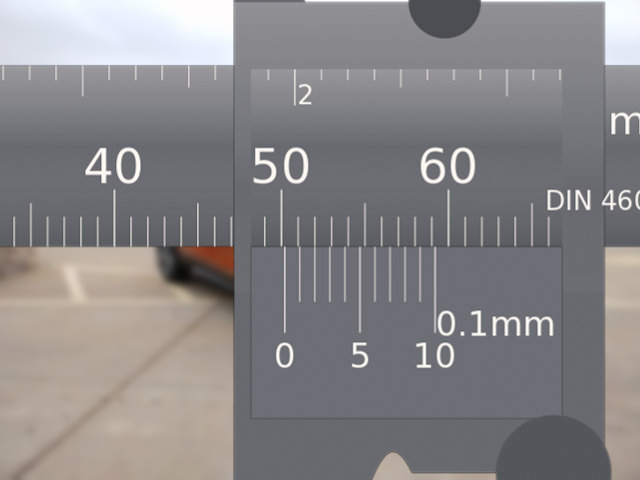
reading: mm 50.2
